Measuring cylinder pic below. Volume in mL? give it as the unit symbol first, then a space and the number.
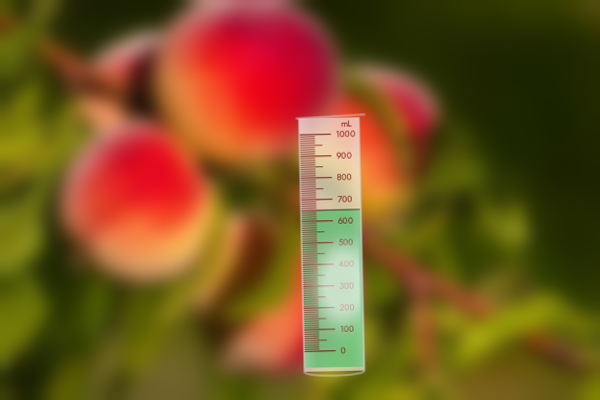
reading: mL 650
